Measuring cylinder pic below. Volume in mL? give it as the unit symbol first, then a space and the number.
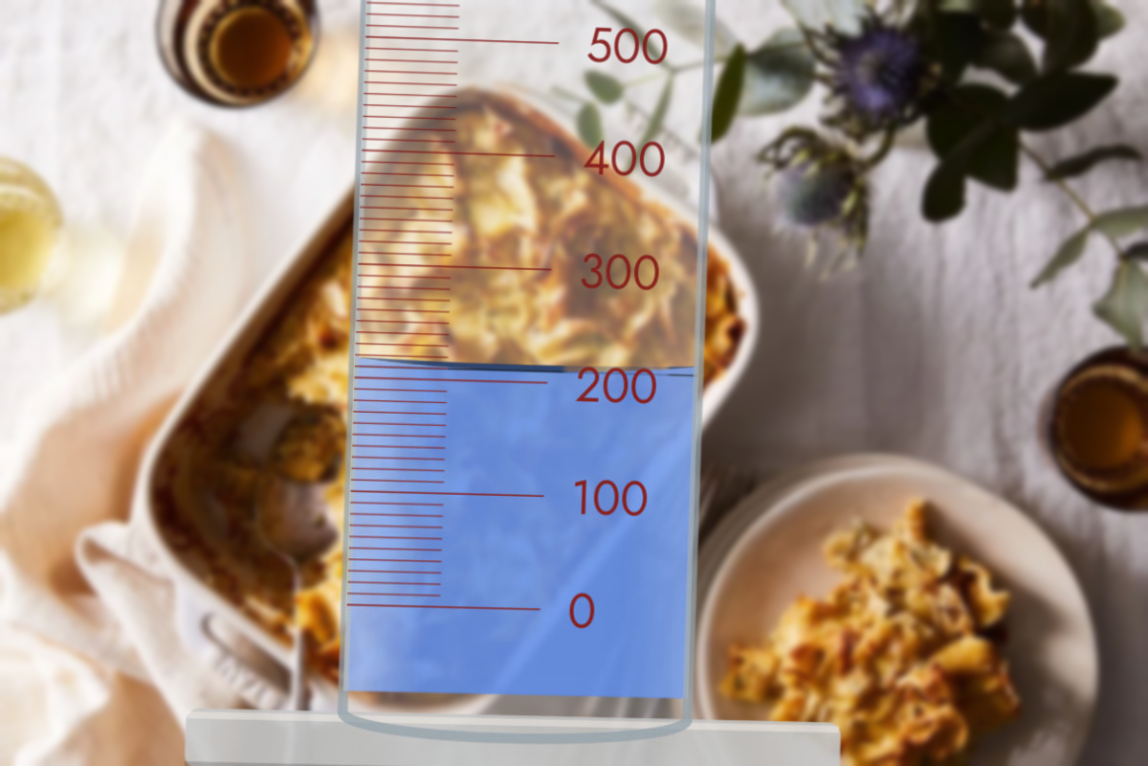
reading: mL 210
